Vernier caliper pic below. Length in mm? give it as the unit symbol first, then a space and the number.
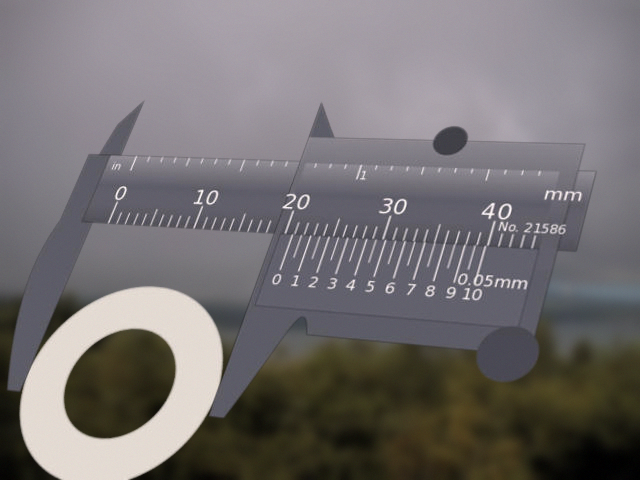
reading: mm 20.8
